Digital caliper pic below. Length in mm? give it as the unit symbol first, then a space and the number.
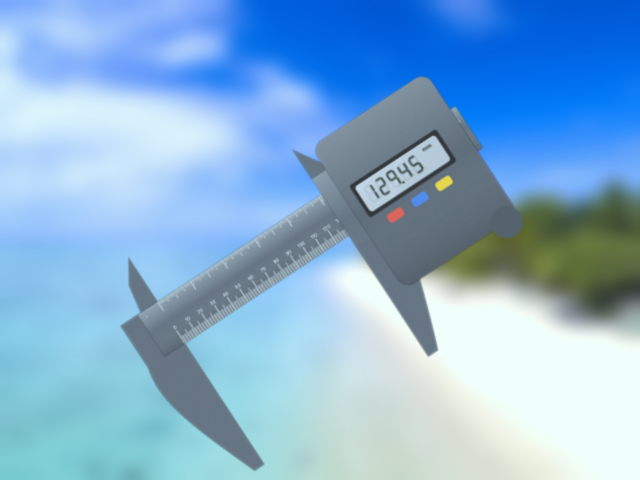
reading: mm 129.45
